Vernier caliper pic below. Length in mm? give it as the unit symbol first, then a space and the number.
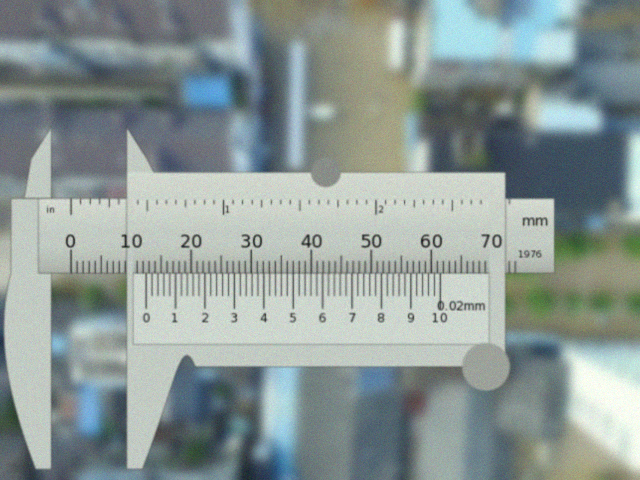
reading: mm 12.5
